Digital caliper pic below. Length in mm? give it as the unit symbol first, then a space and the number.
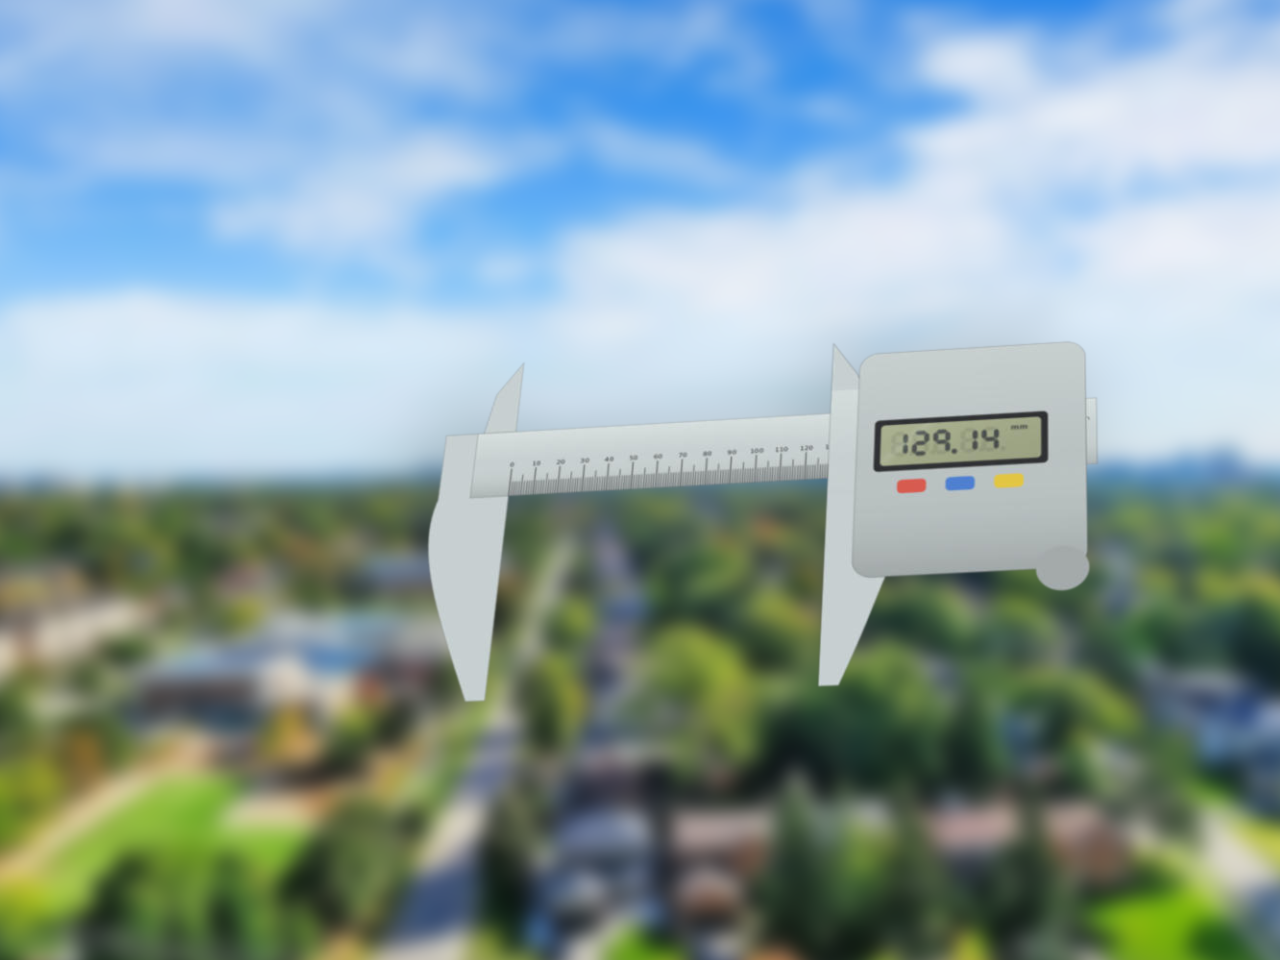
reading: mm 129.14
